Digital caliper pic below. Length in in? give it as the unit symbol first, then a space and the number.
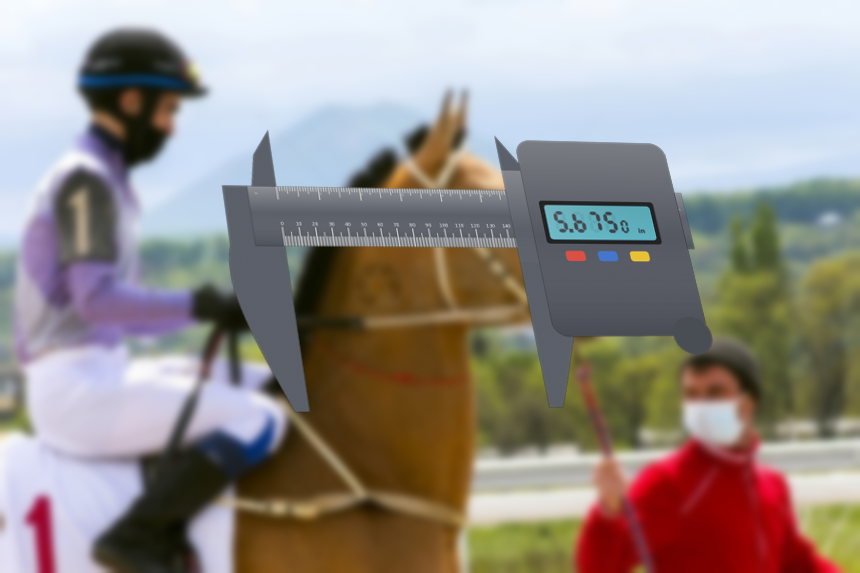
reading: in 5.6750
